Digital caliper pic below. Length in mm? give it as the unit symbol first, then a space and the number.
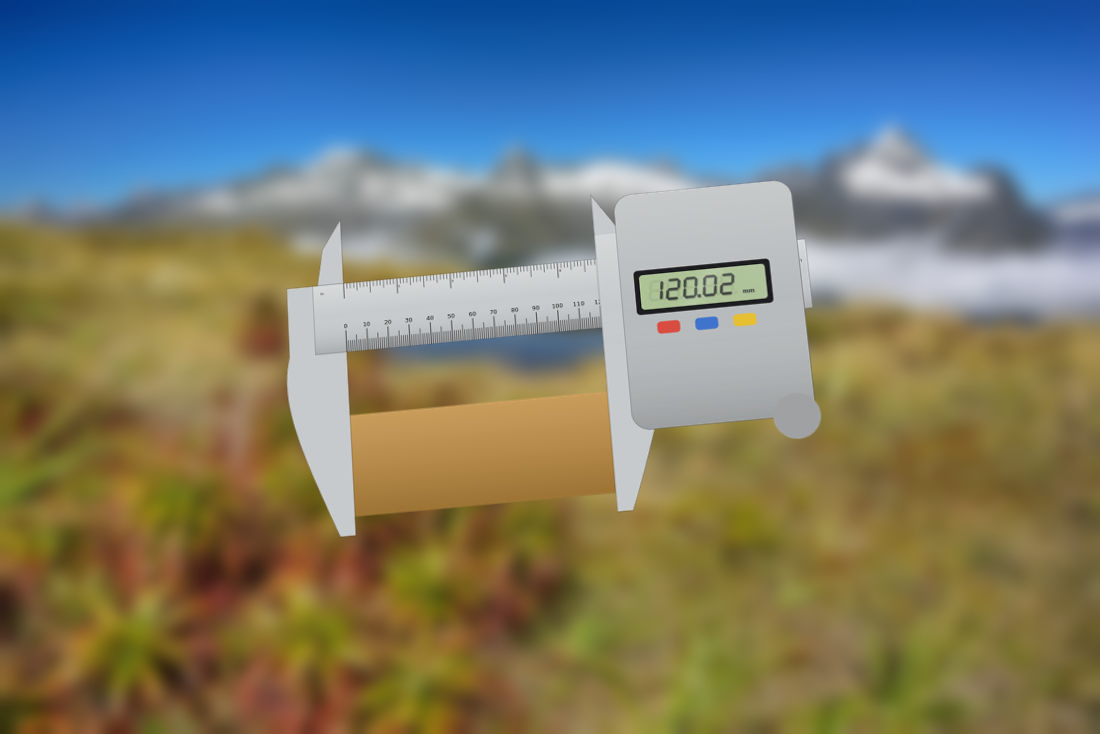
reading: mm 120.02
